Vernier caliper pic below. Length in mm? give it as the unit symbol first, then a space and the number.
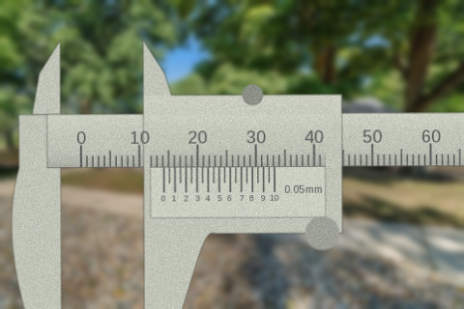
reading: mm 14.2
